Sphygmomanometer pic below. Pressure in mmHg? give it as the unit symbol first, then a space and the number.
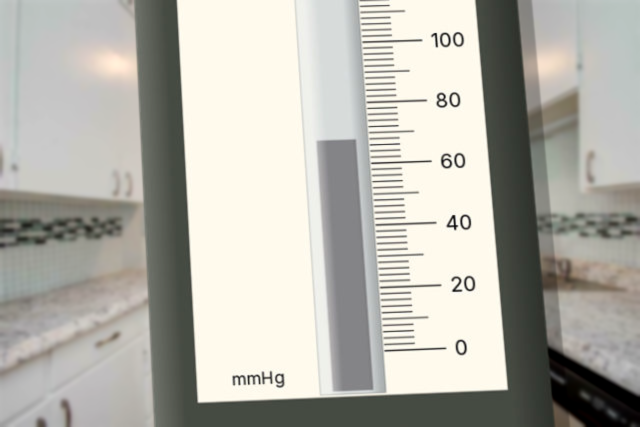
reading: mmHg 68
